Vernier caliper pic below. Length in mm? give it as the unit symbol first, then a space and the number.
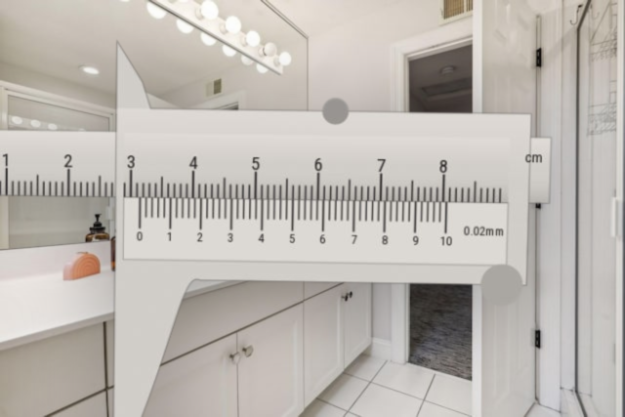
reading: mm 31.5
